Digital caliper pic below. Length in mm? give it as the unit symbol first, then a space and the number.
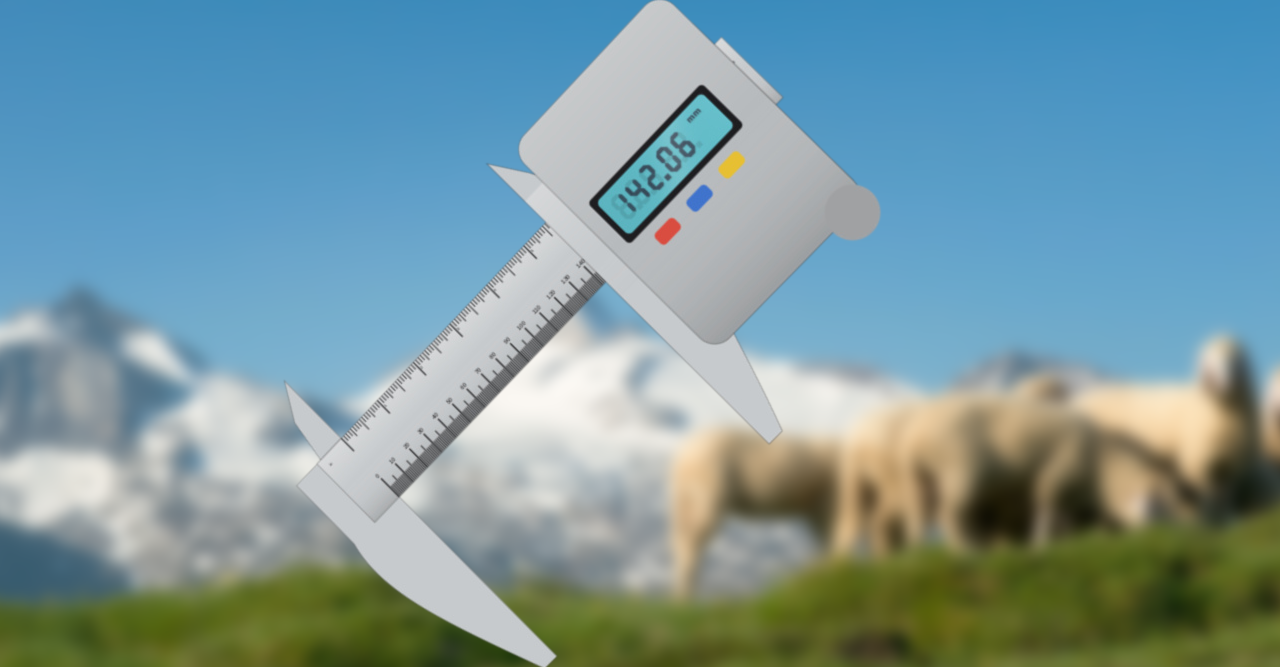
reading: mm 142.06
